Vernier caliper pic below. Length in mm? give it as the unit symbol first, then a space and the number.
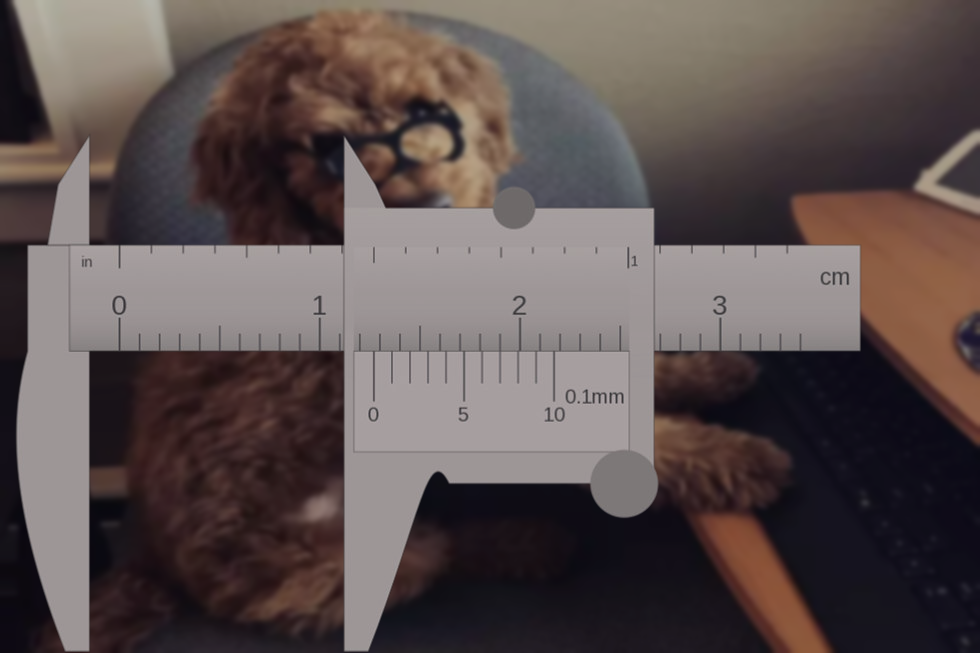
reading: mm 12.7
